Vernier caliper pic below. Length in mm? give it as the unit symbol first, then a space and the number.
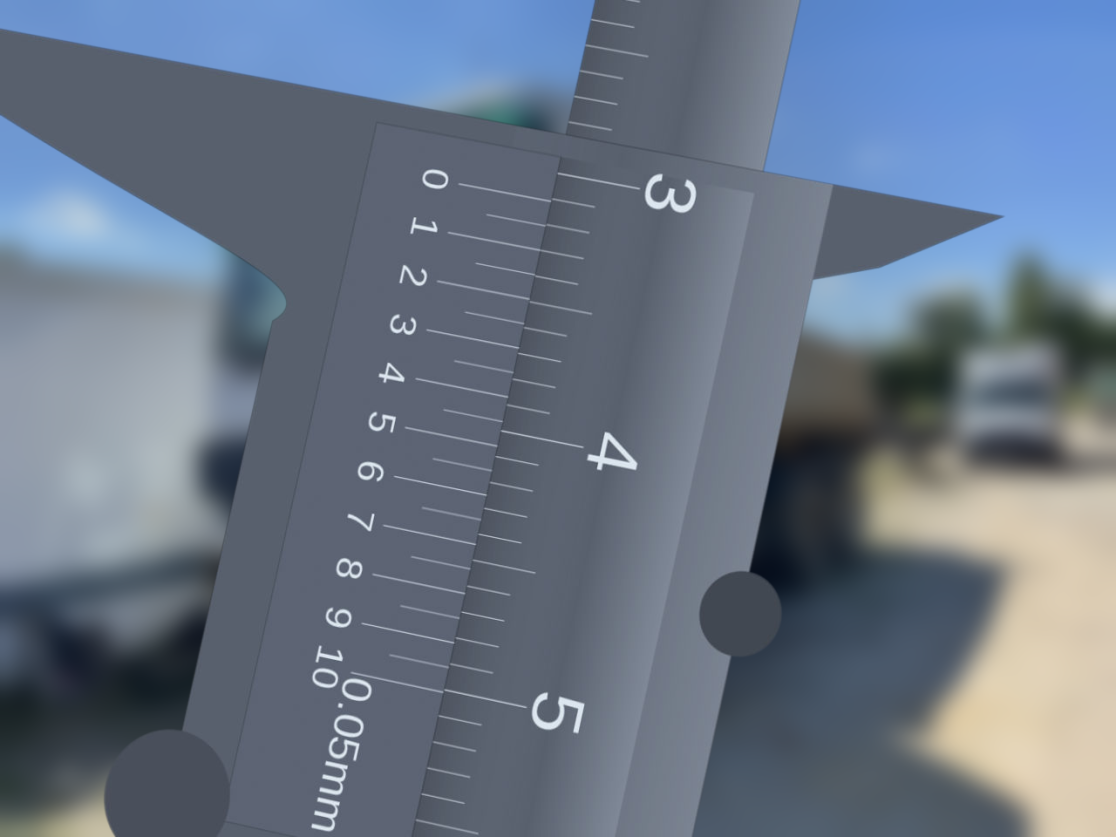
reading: mm 31.10
